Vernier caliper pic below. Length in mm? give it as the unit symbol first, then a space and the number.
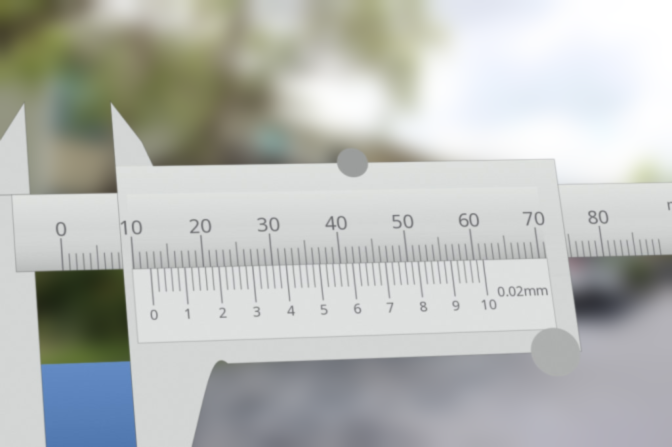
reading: mm 12.4
